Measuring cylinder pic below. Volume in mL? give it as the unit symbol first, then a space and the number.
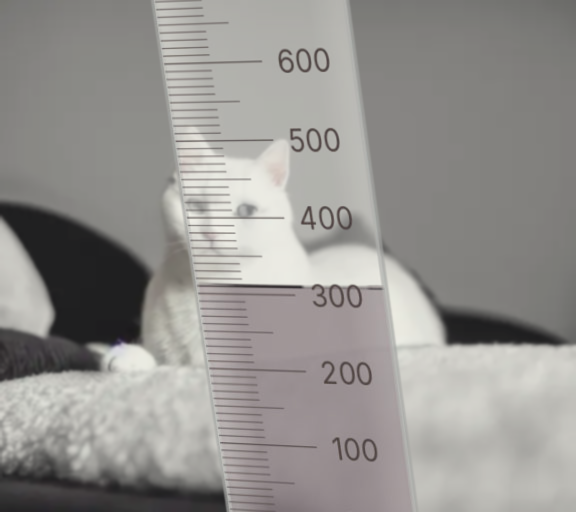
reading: mL 310
